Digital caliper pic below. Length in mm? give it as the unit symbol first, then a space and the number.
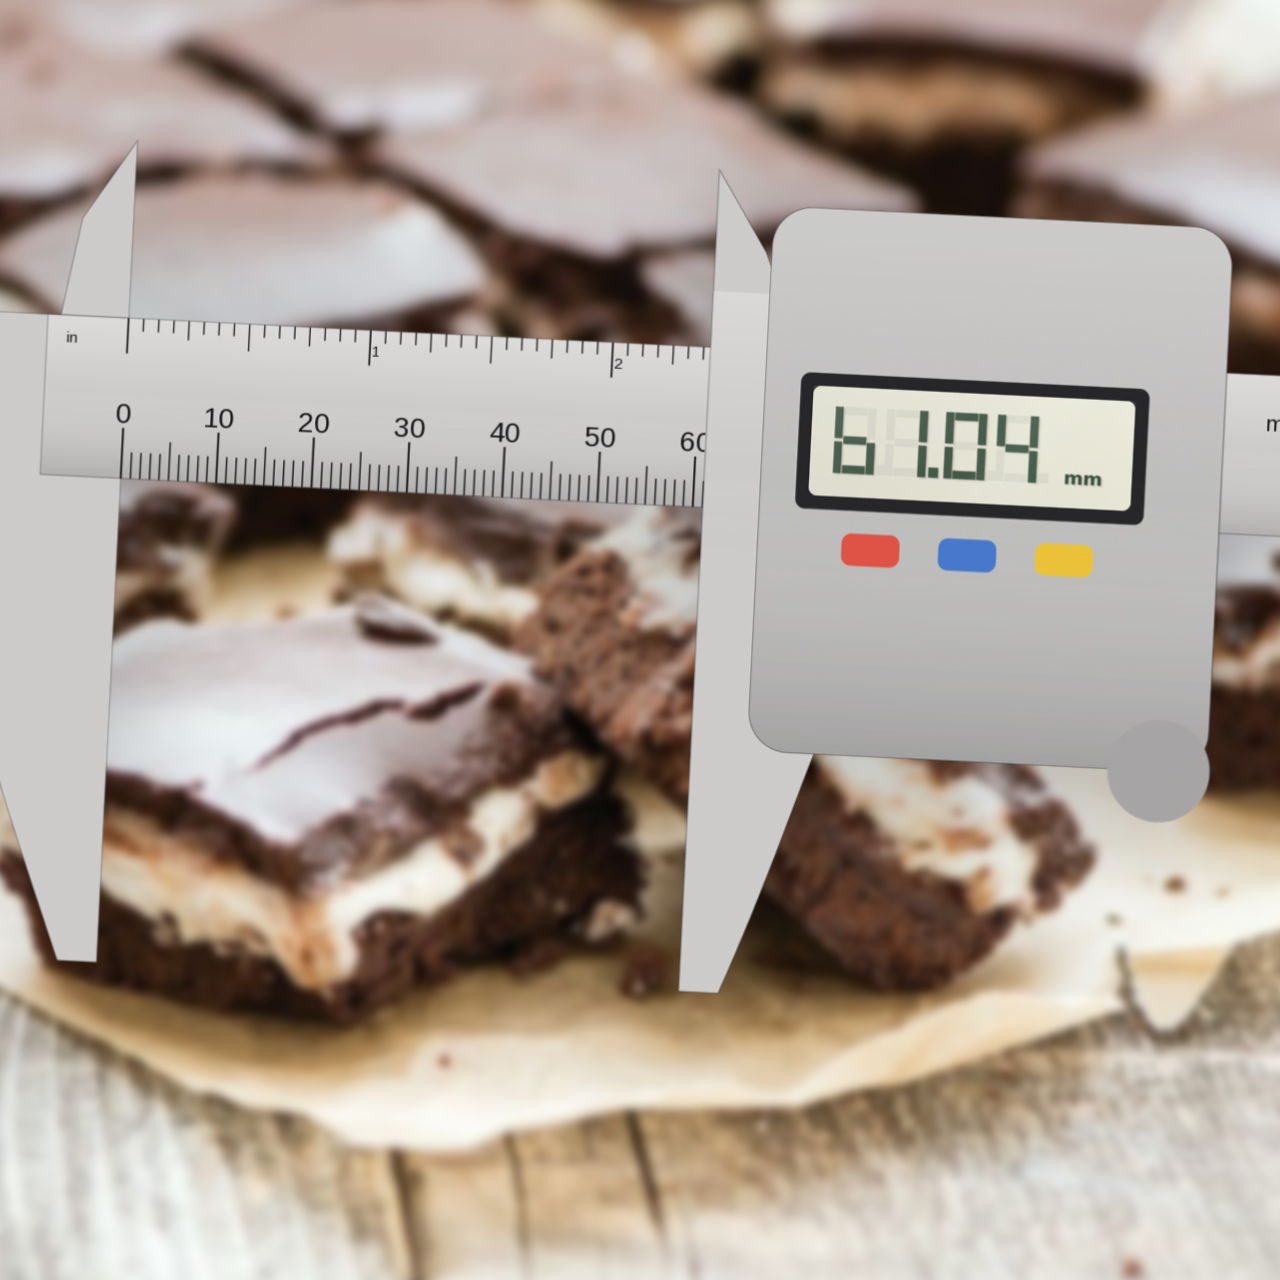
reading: mm 61.04
